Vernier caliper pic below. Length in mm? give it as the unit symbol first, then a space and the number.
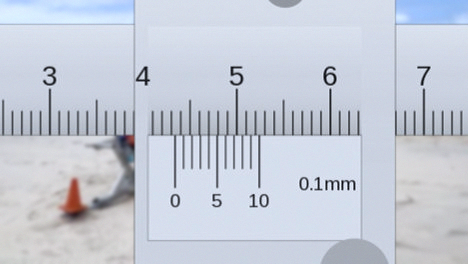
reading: mm 43.4
